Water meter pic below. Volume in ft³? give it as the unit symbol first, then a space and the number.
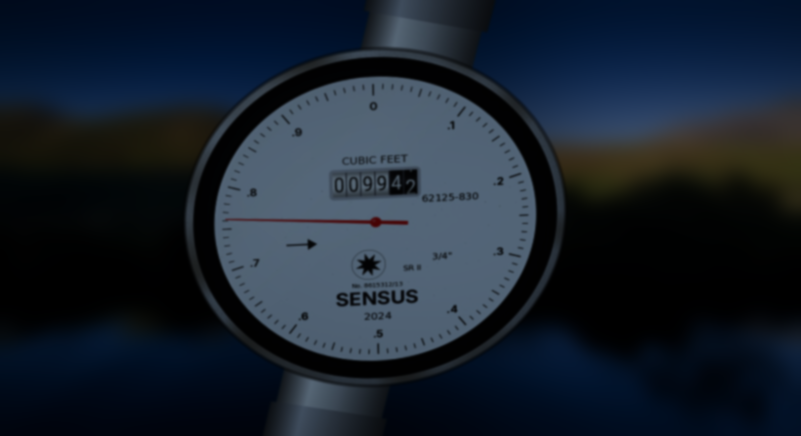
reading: ft³ 9941.76
